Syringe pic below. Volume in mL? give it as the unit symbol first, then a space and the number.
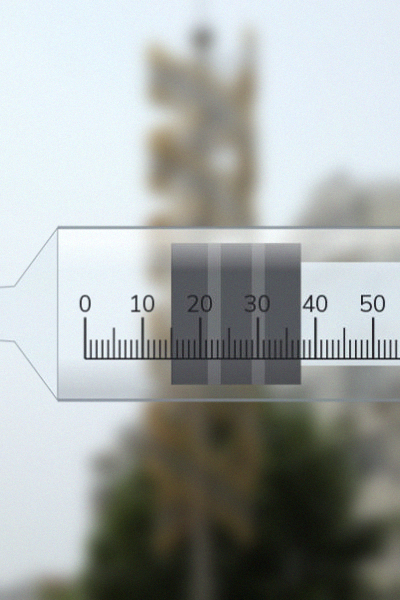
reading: mL 15
